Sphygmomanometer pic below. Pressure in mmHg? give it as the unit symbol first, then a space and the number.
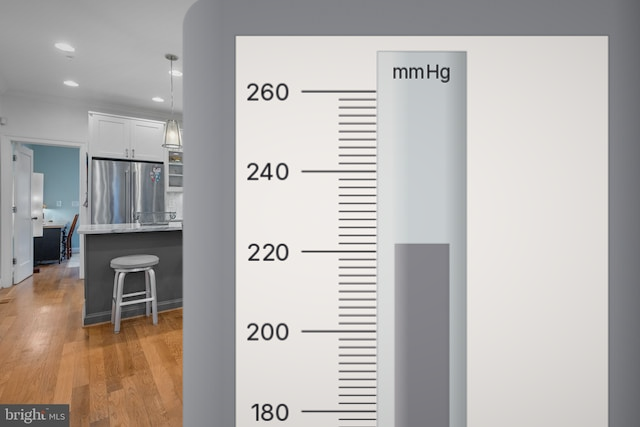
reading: mmHg 222
